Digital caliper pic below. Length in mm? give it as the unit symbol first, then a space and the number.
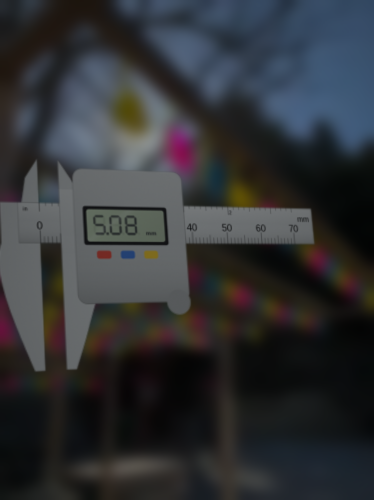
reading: mm 5.08
